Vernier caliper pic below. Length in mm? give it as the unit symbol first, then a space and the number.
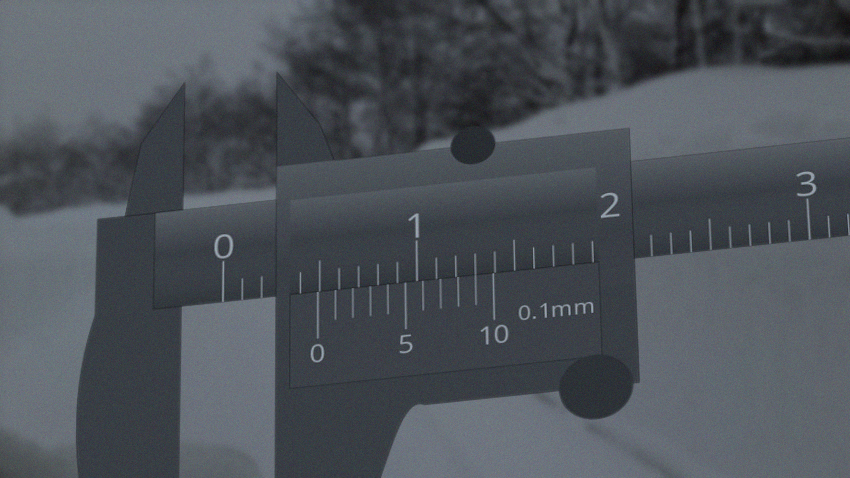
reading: mm 4.9
